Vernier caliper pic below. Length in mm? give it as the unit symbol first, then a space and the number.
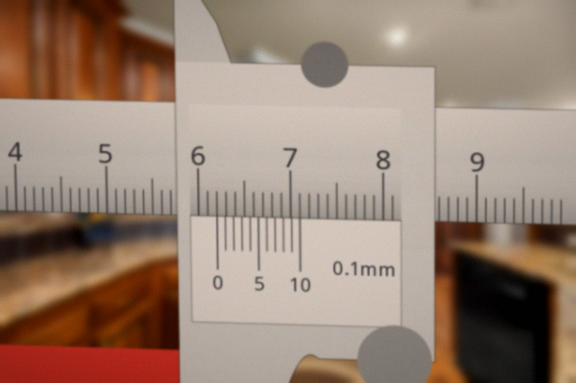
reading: mm 62.0
